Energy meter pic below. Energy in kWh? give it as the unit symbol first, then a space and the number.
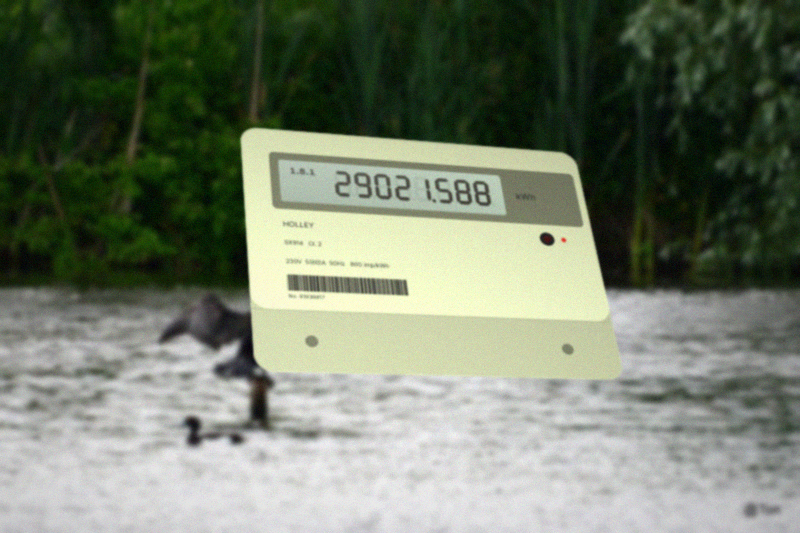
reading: kWh 29021.588
